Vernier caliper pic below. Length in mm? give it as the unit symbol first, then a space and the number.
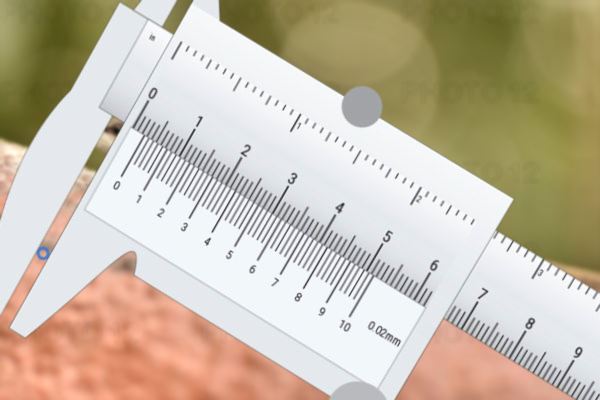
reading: mm 2.5
